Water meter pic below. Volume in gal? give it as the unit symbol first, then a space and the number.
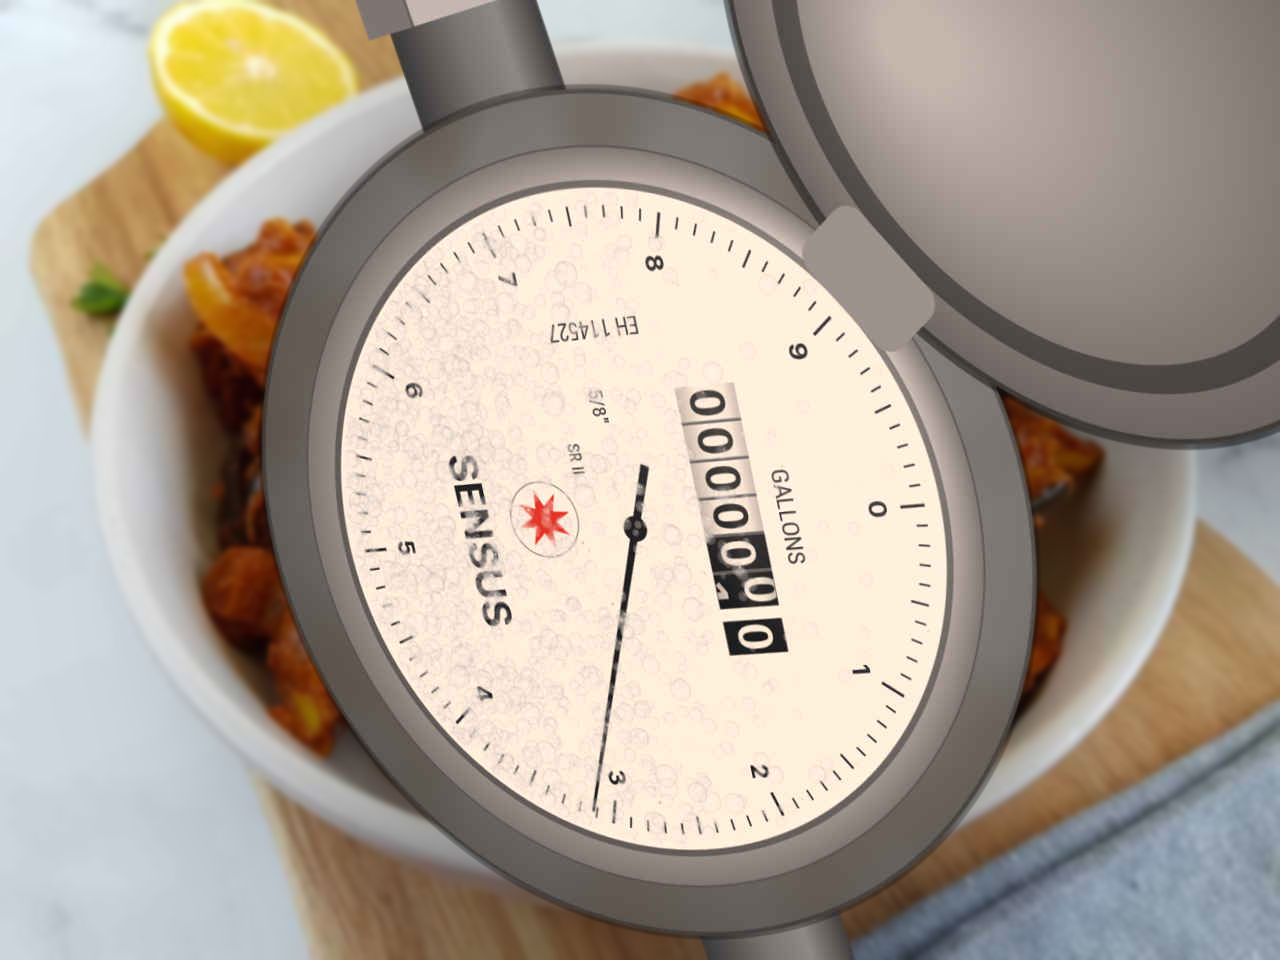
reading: gal 3.1
